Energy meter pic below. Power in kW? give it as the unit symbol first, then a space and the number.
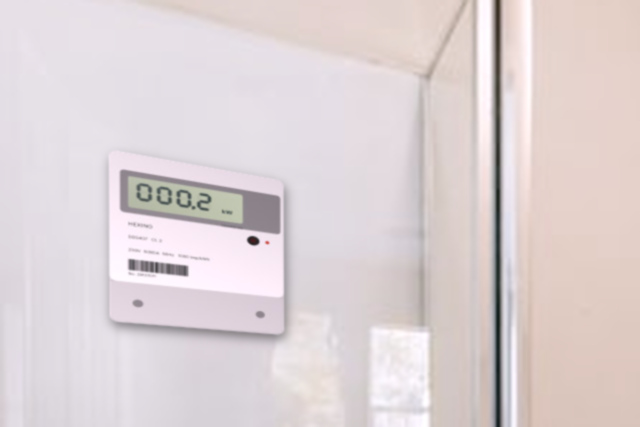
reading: kW 0.2
